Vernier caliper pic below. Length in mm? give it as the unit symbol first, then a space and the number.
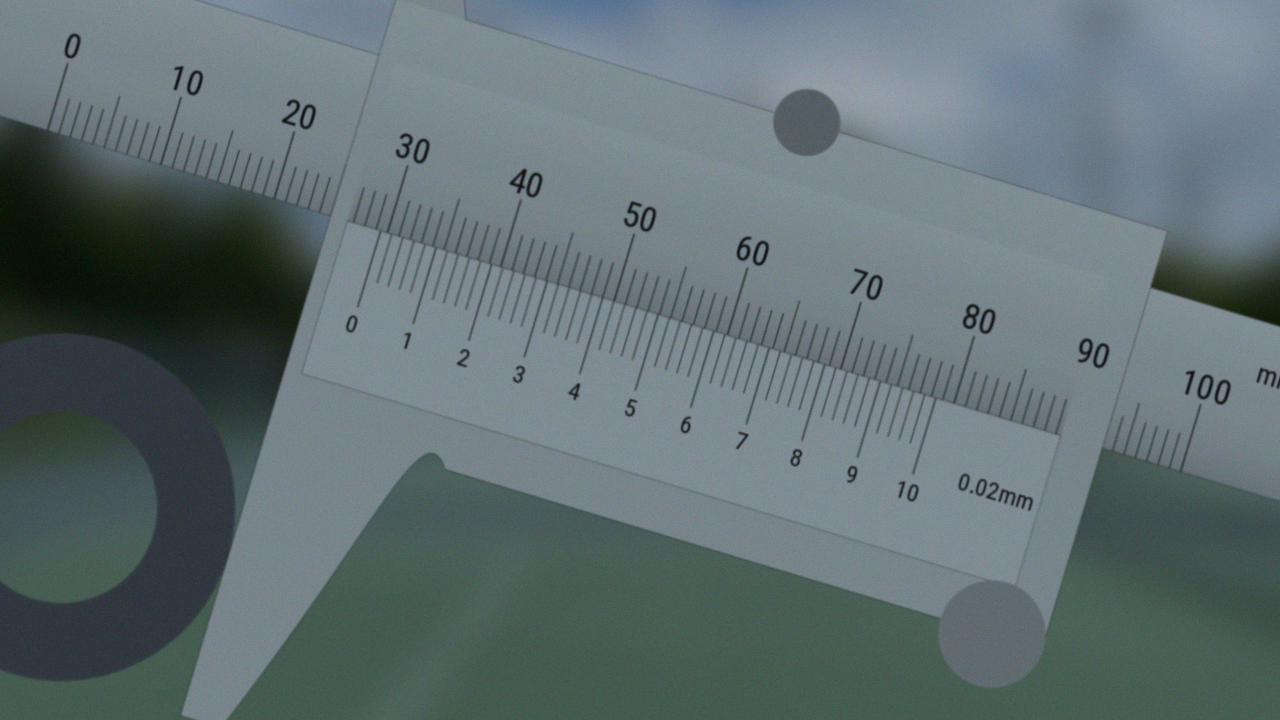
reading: mm 29.4
